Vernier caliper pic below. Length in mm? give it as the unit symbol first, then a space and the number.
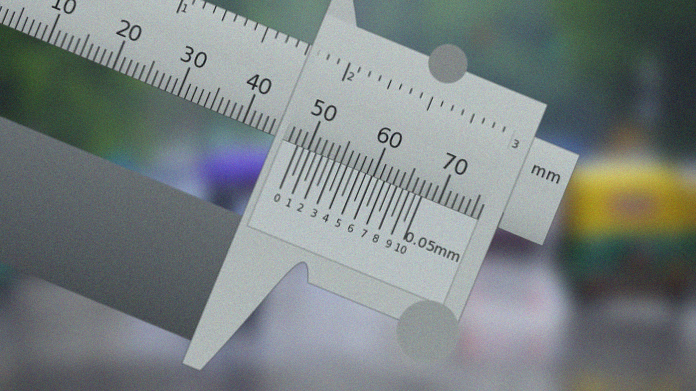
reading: mm 48.4
